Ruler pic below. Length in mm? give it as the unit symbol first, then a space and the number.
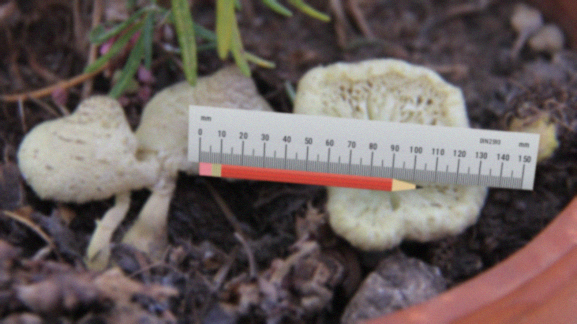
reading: mm 105
